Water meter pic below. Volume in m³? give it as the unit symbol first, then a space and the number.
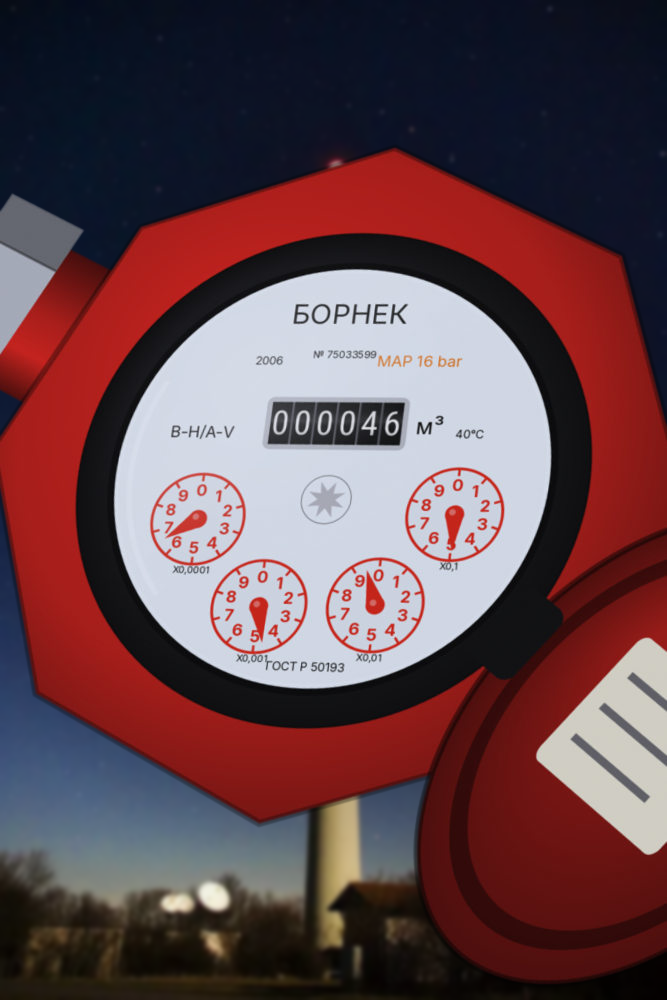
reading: m³ 46.4946
